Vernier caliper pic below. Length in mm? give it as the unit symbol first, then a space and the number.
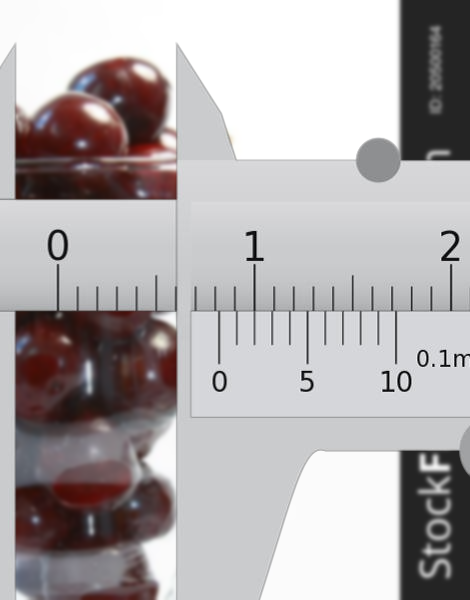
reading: mm 8.2
